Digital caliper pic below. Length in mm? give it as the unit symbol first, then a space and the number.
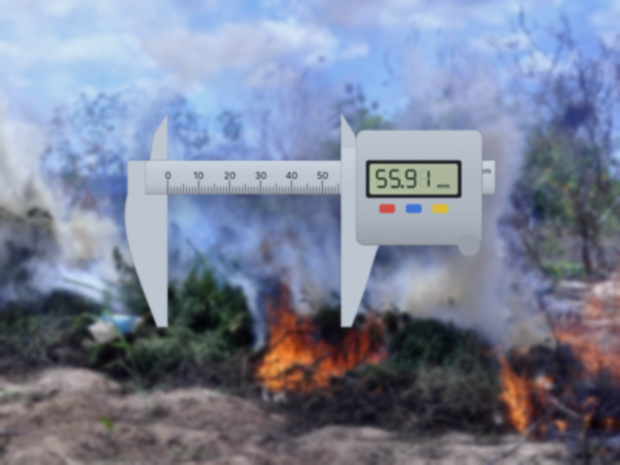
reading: mm 55.91
